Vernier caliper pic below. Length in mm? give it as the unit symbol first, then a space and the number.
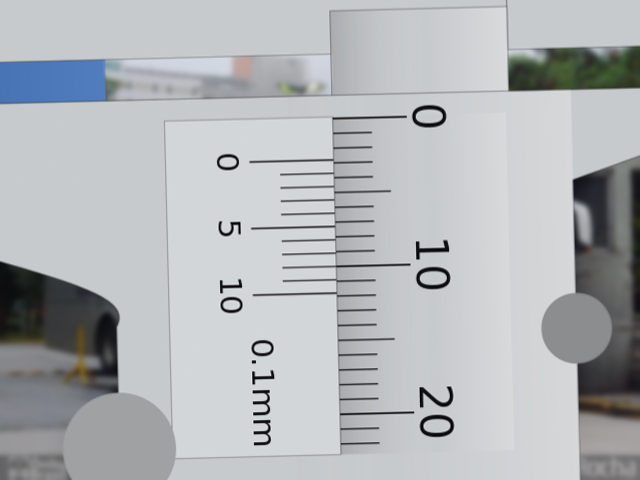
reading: mm 2.8
